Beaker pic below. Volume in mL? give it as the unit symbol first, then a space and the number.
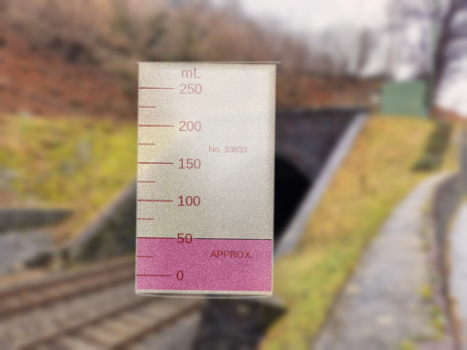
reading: mL 50
